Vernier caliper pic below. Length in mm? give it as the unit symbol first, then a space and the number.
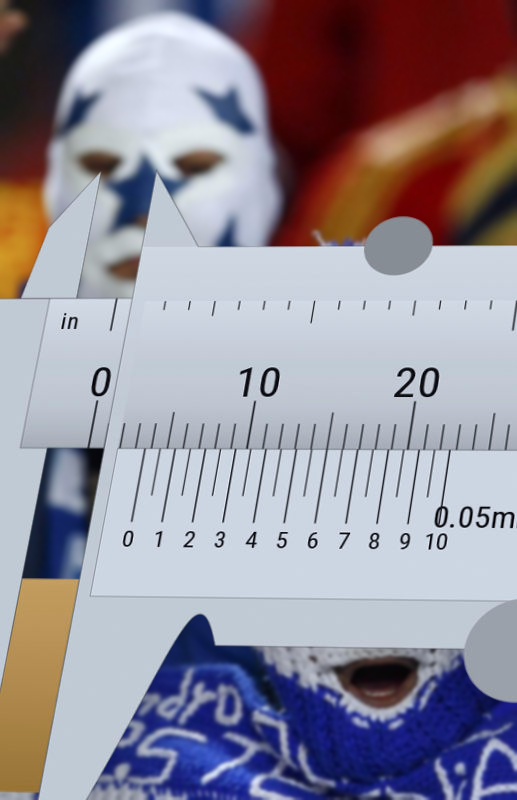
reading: mm 3.6
